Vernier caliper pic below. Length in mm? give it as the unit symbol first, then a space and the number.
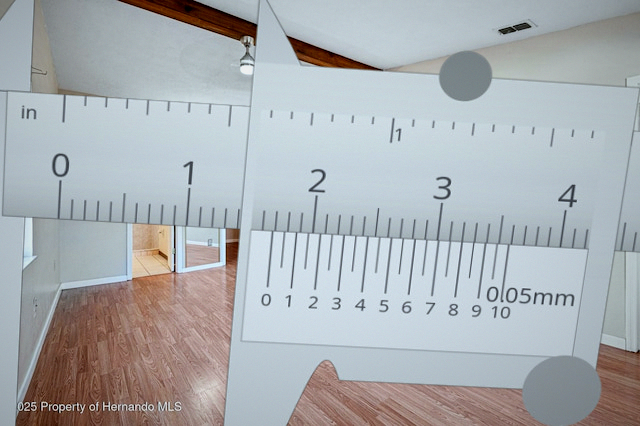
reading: mm 16.8
